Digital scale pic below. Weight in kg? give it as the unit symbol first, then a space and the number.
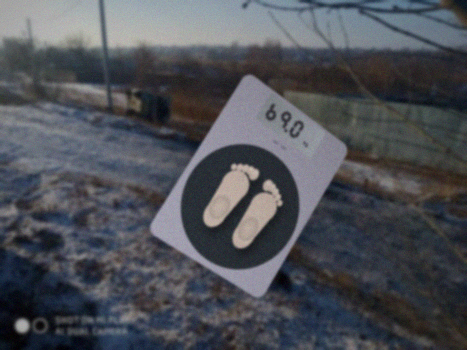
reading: kg 69.0
